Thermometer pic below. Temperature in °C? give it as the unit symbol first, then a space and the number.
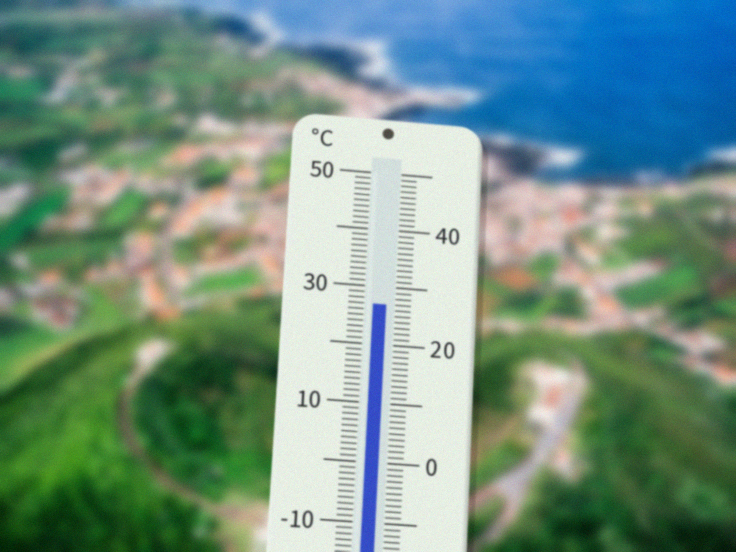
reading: °C 27
